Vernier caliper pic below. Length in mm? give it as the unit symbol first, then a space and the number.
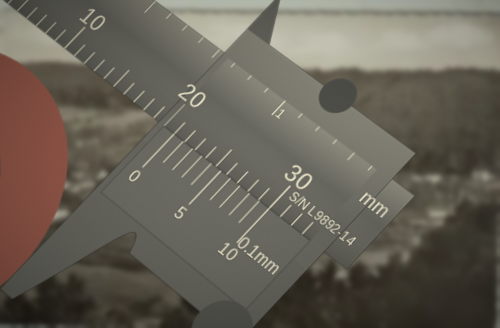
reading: mm 21.0
